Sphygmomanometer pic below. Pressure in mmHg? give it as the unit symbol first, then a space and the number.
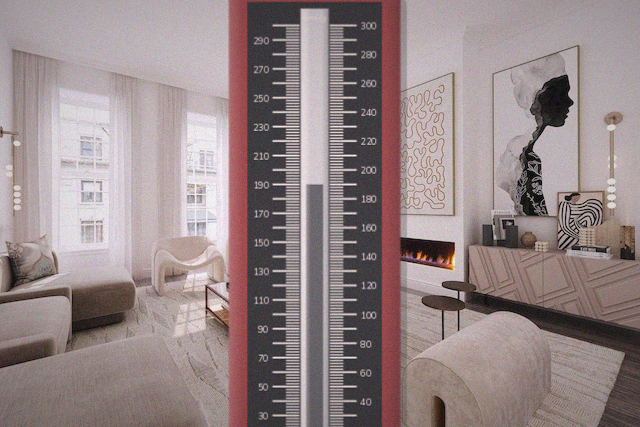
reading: mmHg 190
